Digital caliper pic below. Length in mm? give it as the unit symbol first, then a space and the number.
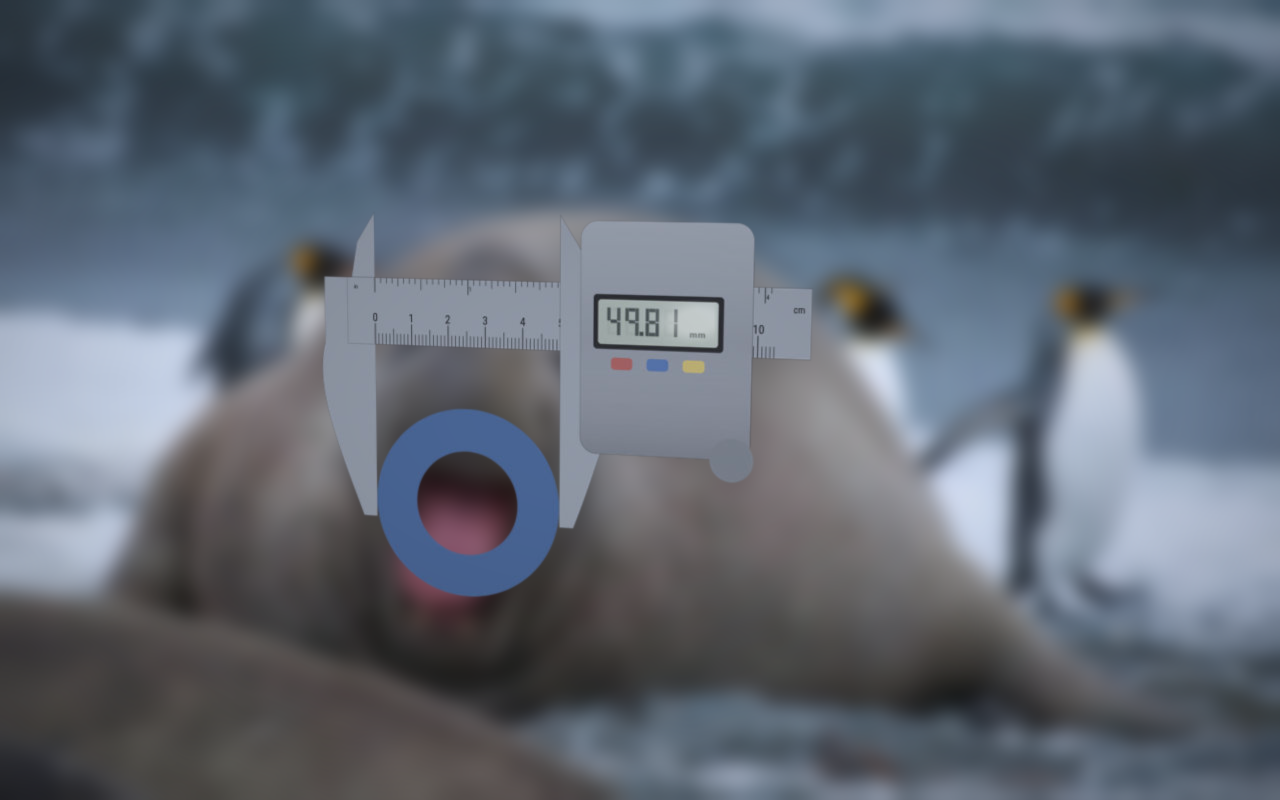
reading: mm 49.81
